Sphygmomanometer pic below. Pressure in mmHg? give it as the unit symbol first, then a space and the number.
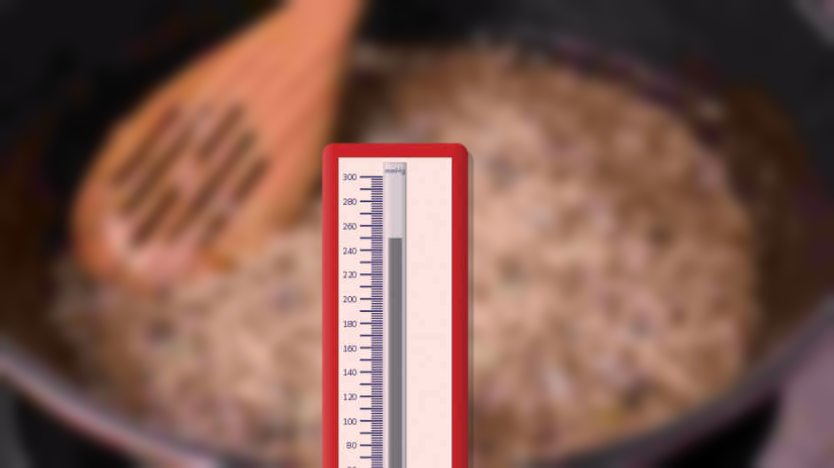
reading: mmHg 250
